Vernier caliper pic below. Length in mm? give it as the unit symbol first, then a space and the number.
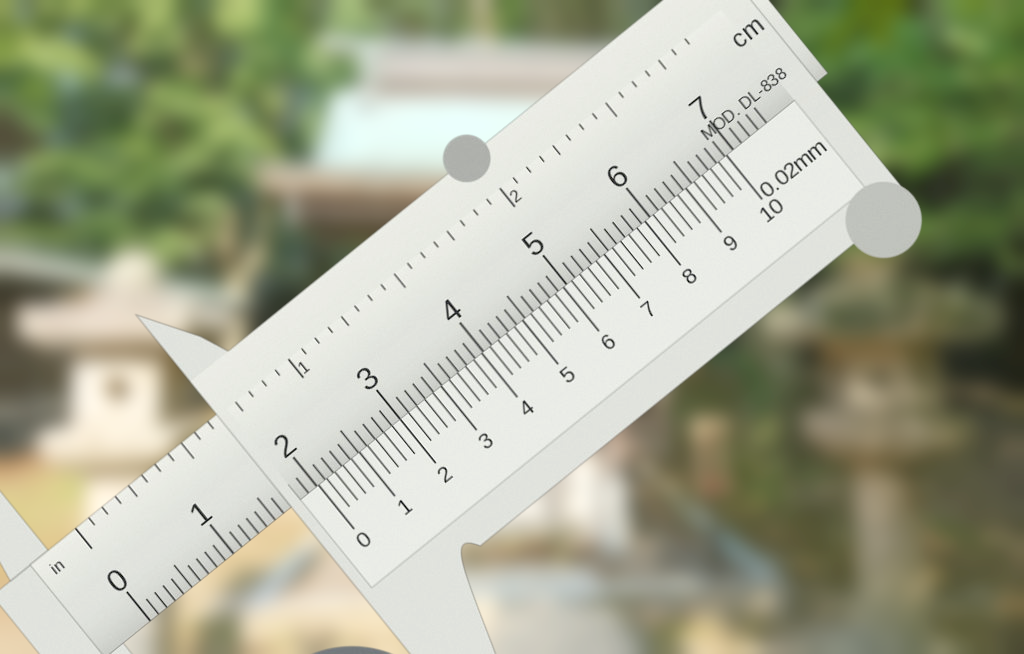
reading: mm 20.2
